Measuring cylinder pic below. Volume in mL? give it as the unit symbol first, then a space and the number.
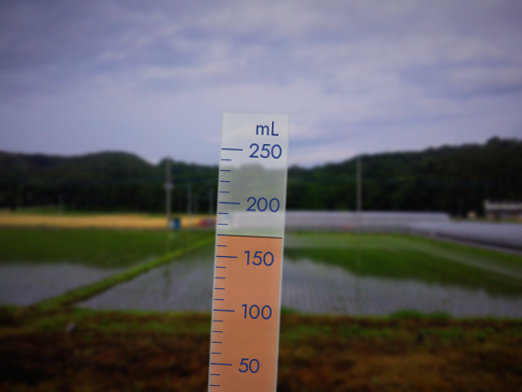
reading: mL 170
